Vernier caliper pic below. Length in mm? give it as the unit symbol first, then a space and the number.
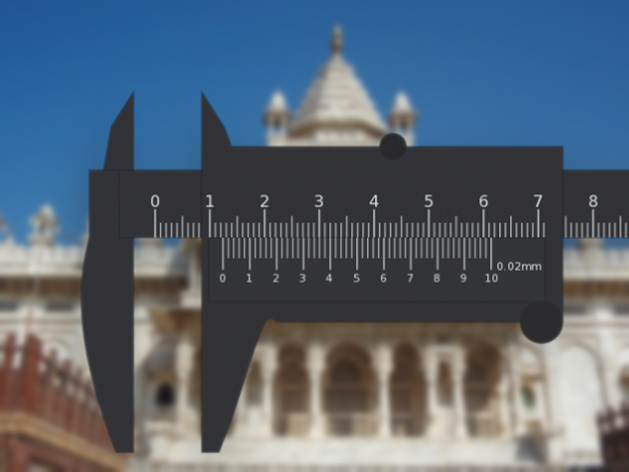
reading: mm 12.4
